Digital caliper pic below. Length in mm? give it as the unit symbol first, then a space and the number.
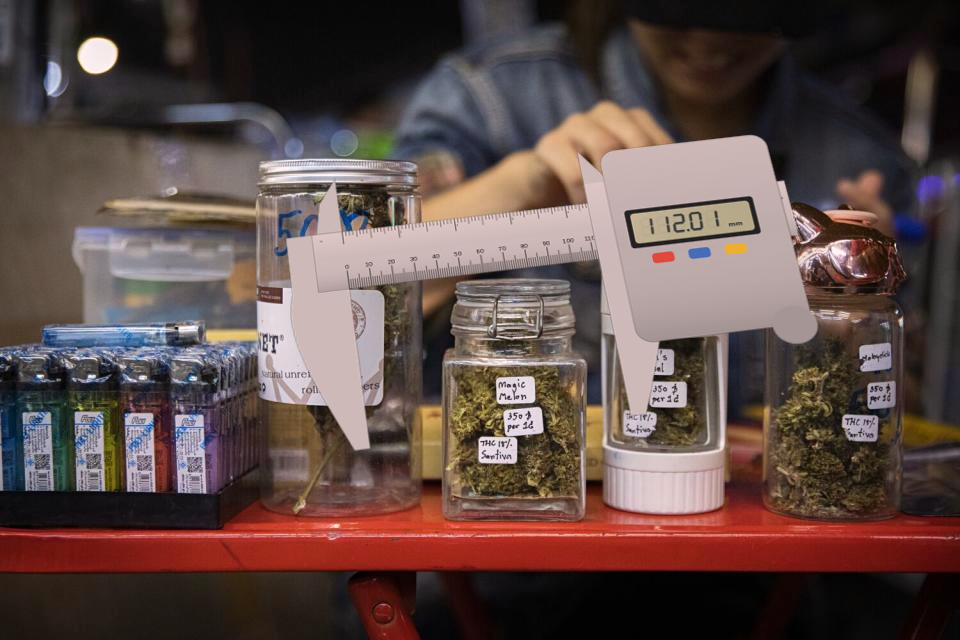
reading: mm 112.01
